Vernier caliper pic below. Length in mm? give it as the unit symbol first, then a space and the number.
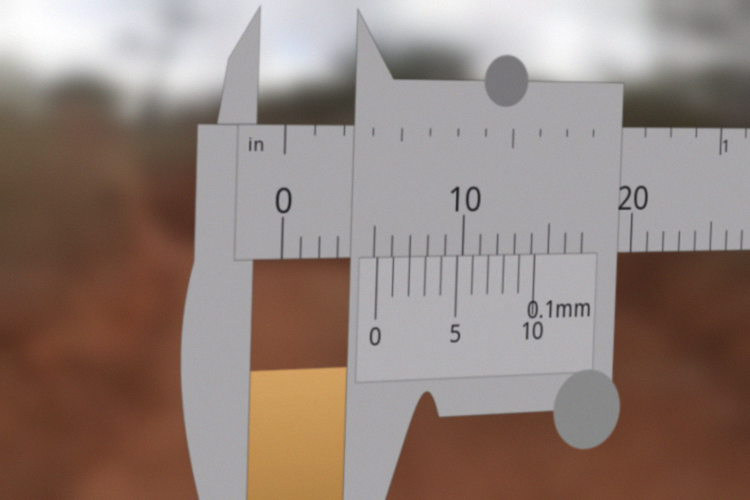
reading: mm 5.2
